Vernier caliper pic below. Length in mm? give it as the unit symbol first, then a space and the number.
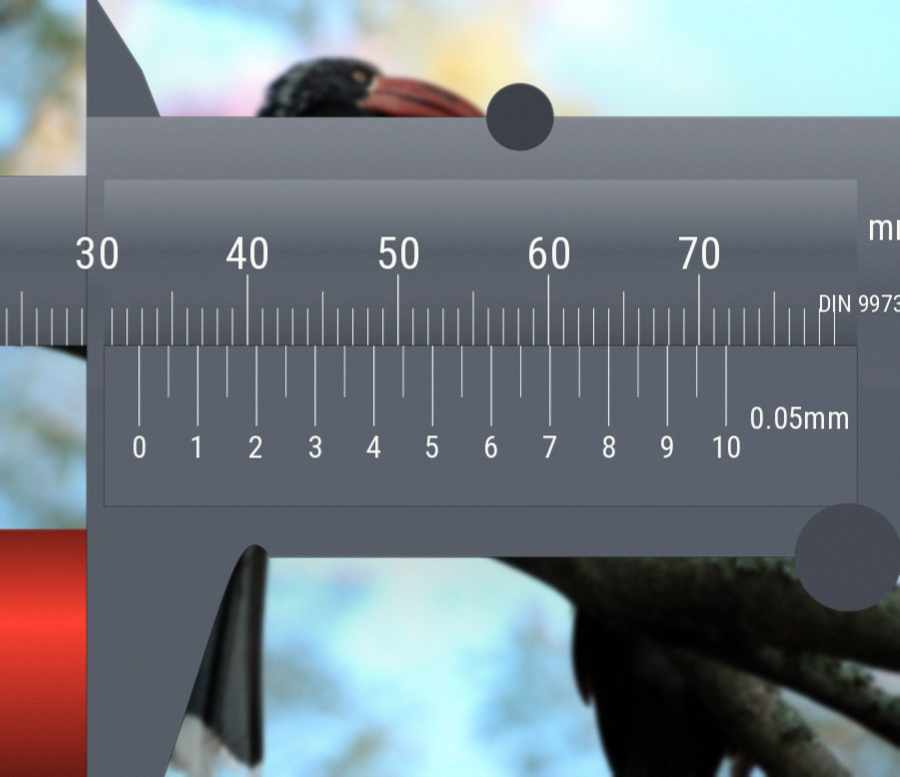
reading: mm 32.8
